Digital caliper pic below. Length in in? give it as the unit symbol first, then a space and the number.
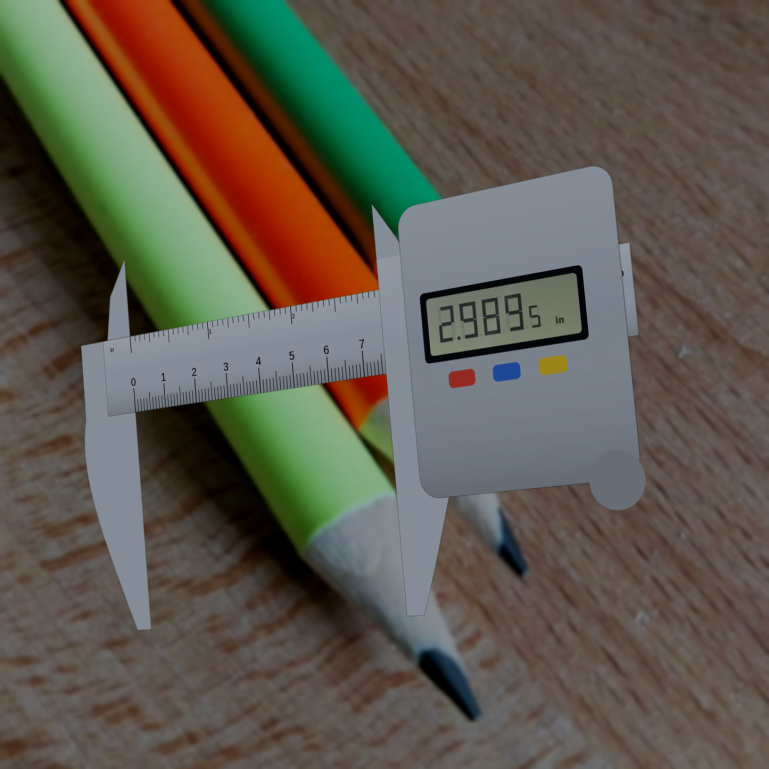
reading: in 2.9895
